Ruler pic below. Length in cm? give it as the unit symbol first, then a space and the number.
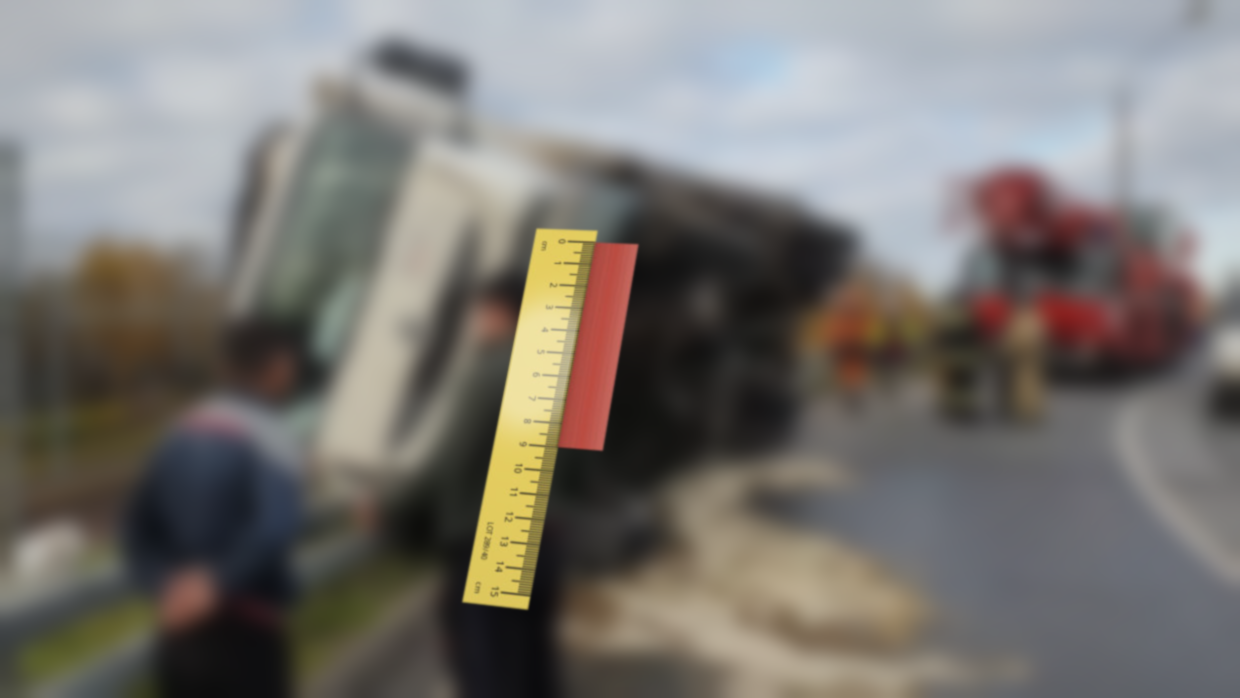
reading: cm 9
